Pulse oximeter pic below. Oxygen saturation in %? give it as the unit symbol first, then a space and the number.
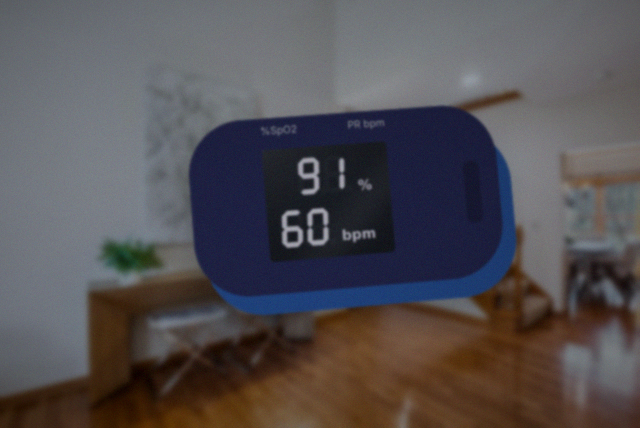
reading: % 91
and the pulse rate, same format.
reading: bpm 60
